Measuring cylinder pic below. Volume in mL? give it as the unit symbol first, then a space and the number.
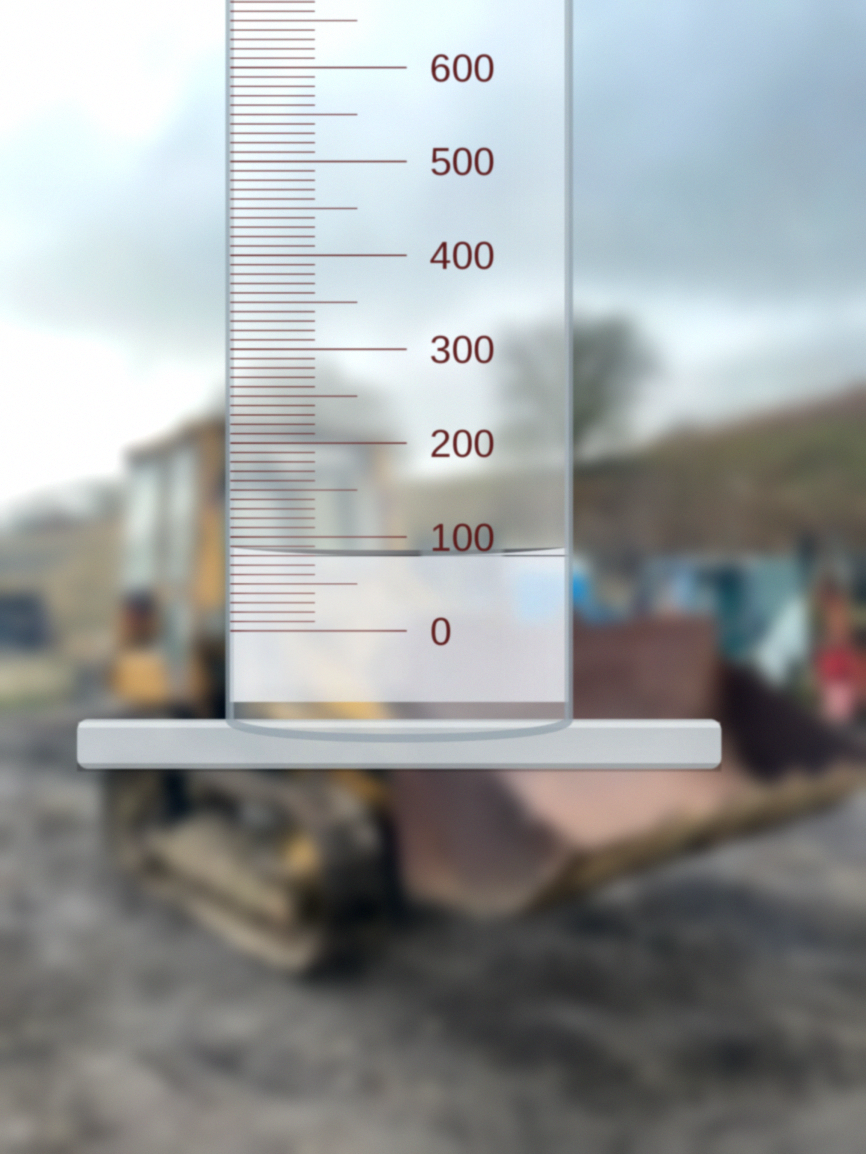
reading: mL 80
